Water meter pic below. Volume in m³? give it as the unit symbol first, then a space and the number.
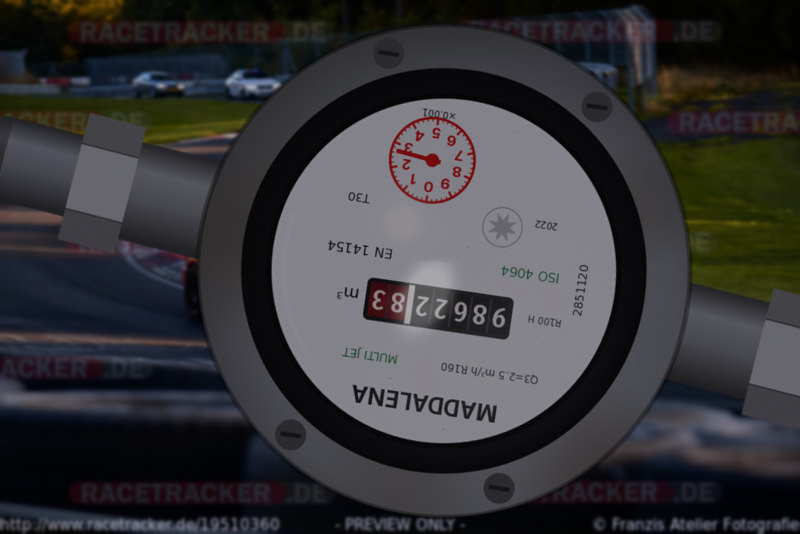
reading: m³ 98622.832
